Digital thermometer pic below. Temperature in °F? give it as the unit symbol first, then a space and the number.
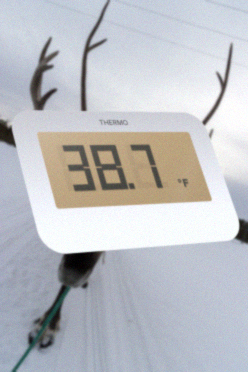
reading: °F 38.7
